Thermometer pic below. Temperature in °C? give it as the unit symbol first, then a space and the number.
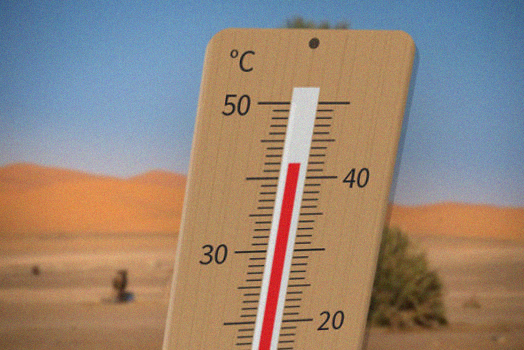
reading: °C 42
